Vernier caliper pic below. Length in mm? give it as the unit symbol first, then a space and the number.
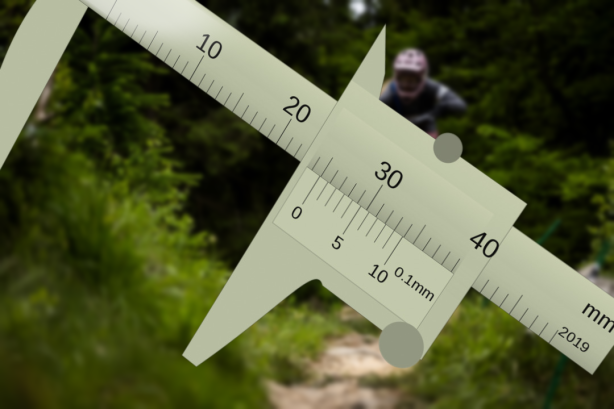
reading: mm 24.9
